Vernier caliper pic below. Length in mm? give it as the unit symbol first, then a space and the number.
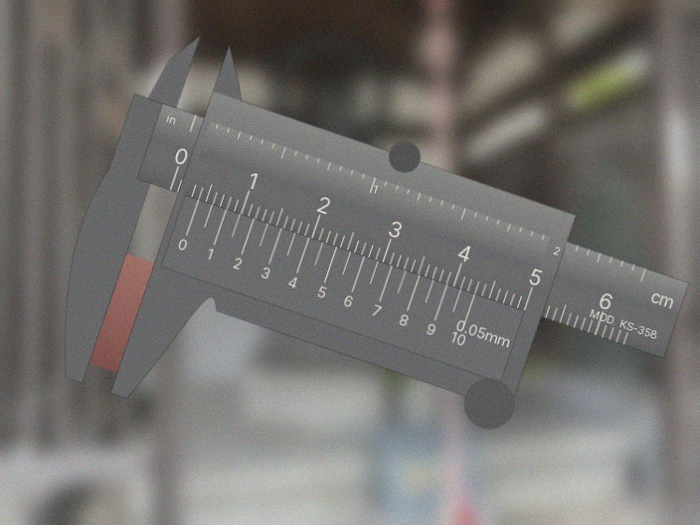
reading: mm 4.0
